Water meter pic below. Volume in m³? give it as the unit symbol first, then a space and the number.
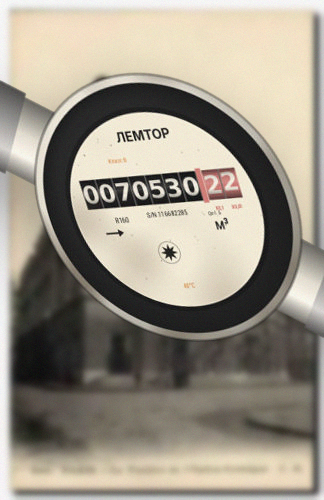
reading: m³ 70530.22
